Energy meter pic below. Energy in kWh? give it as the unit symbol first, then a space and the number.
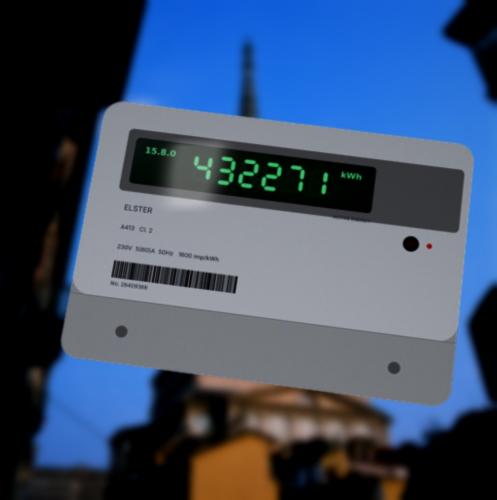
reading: kWh 432271
